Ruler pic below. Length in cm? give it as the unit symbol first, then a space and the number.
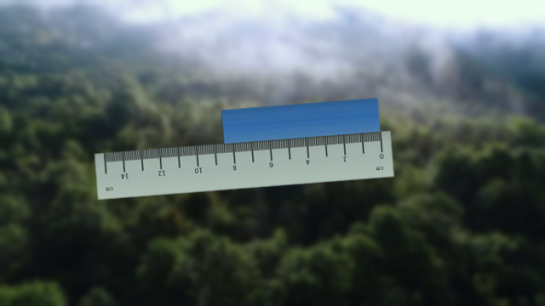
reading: cm 8.5
